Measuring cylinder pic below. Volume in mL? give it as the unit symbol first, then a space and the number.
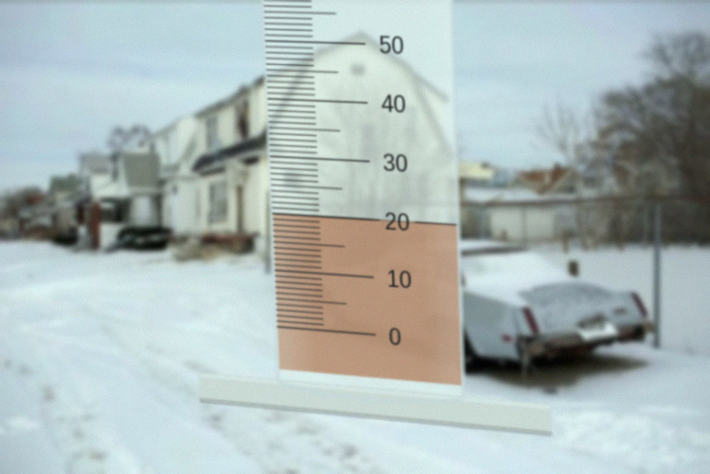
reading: mL 20
